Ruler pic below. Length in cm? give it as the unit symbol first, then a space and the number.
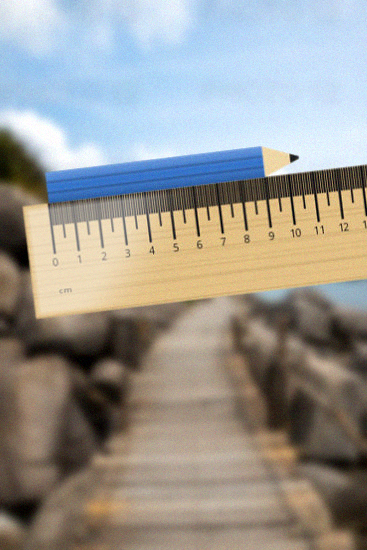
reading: cm 10.5
